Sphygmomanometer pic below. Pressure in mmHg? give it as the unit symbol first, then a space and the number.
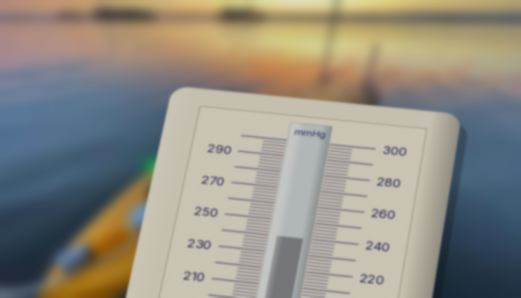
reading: mmHg 240
